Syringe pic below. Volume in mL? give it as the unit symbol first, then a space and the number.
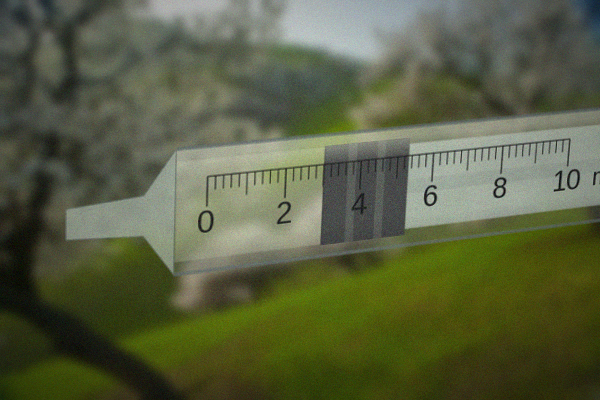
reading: mL 3
